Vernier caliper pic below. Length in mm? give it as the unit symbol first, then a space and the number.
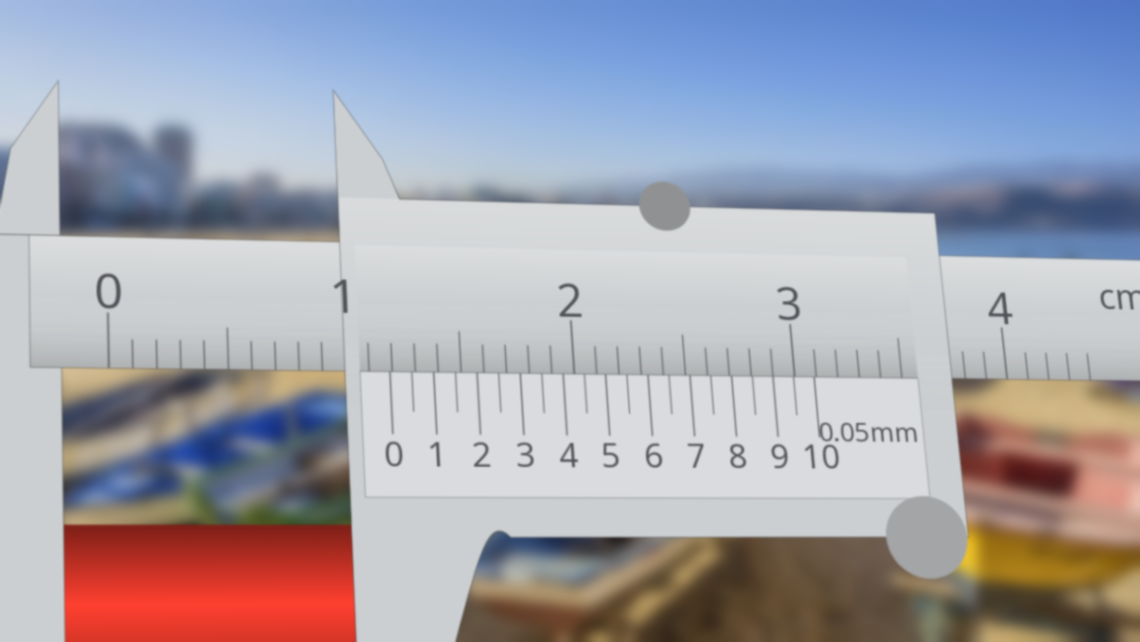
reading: mm 11.9
